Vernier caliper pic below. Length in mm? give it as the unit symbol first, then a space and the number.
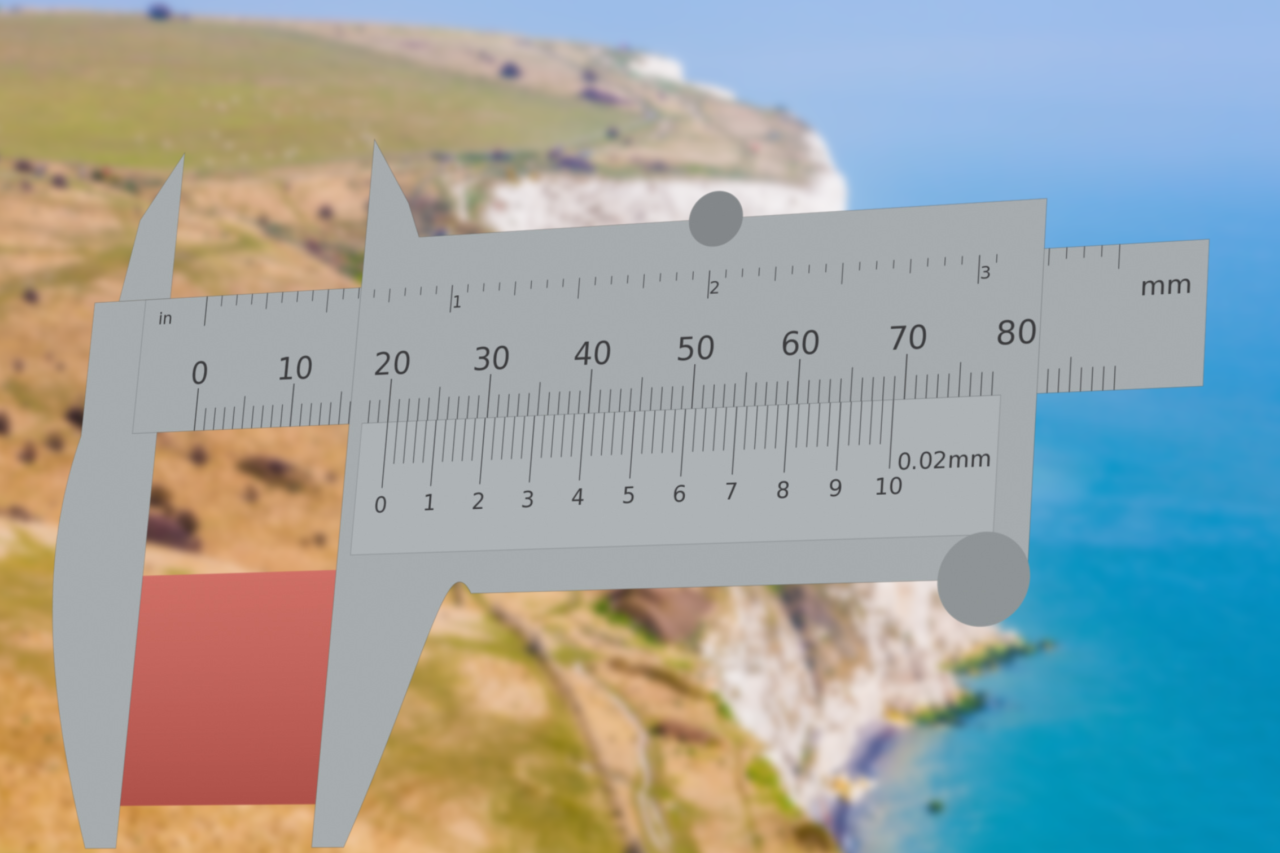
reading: mm 20.0
